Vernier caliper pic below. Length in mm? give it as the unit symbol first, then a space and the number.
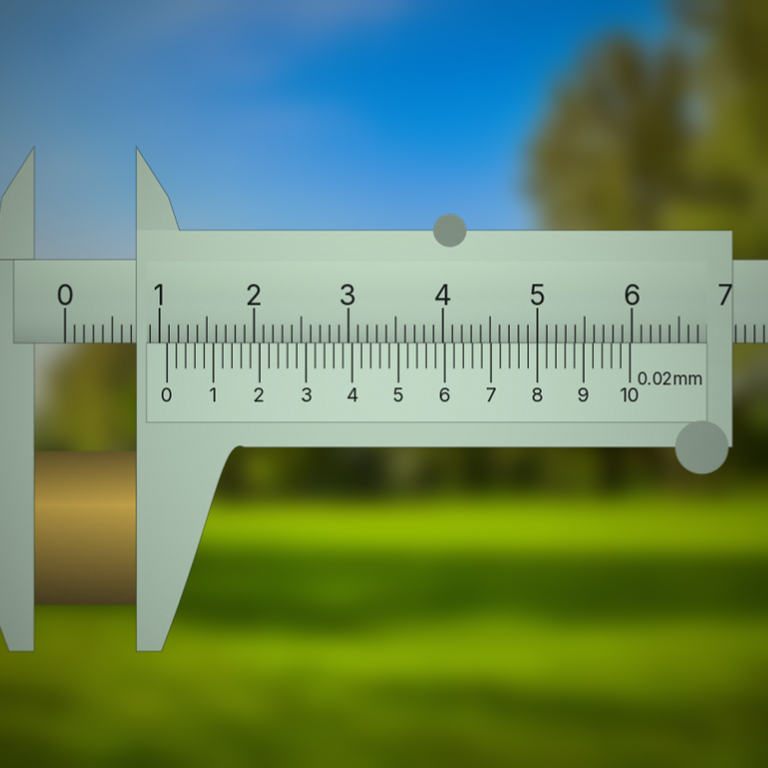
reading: mm 10.8
